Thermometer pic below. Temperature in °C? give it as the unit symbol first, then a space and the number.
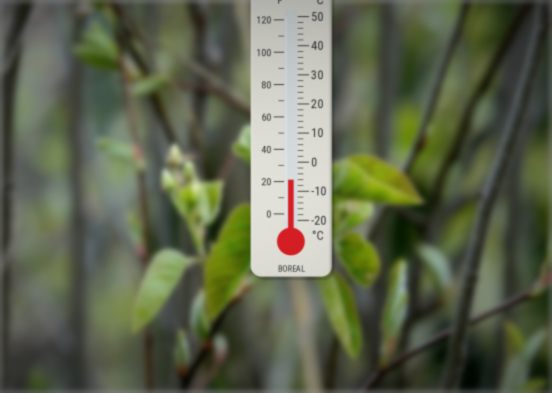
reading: °C -6
